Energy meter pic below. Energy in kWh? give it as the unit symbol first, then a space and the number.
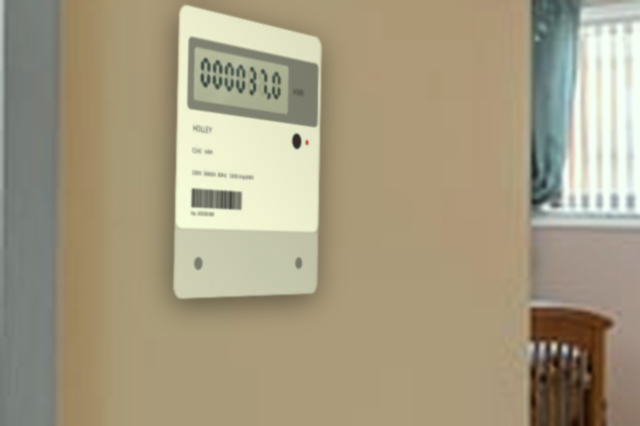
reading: kWh 37.0
